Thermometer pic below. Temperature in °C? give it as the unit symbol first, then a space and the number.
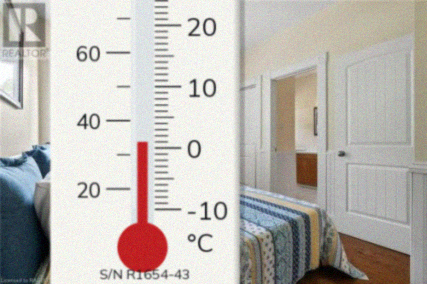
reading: °C 1
